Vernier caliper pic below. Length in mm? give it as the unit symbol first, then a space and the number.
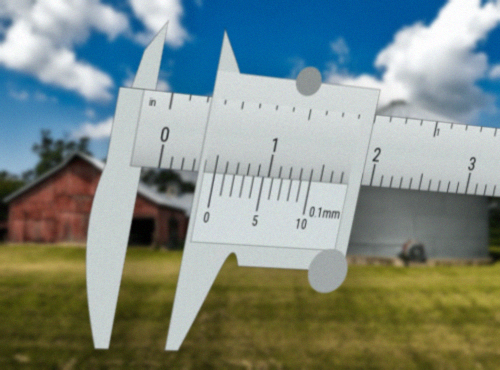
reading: mm 5.0
